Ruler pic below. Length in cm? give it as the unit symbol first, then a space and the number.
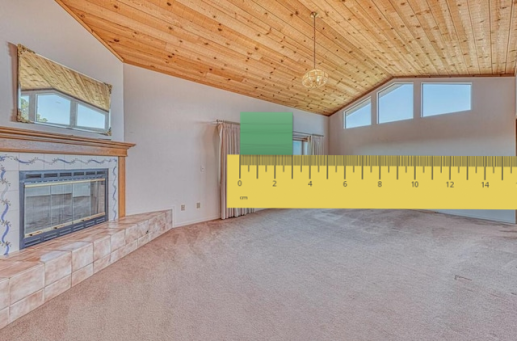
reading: cm 3
